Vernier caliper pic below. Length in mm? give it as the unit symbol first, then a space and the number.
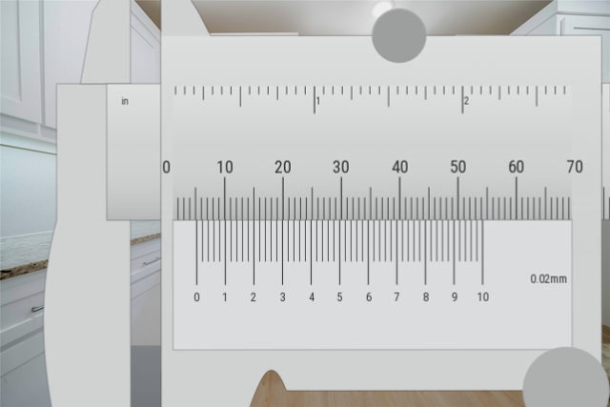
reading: mm 5.2
